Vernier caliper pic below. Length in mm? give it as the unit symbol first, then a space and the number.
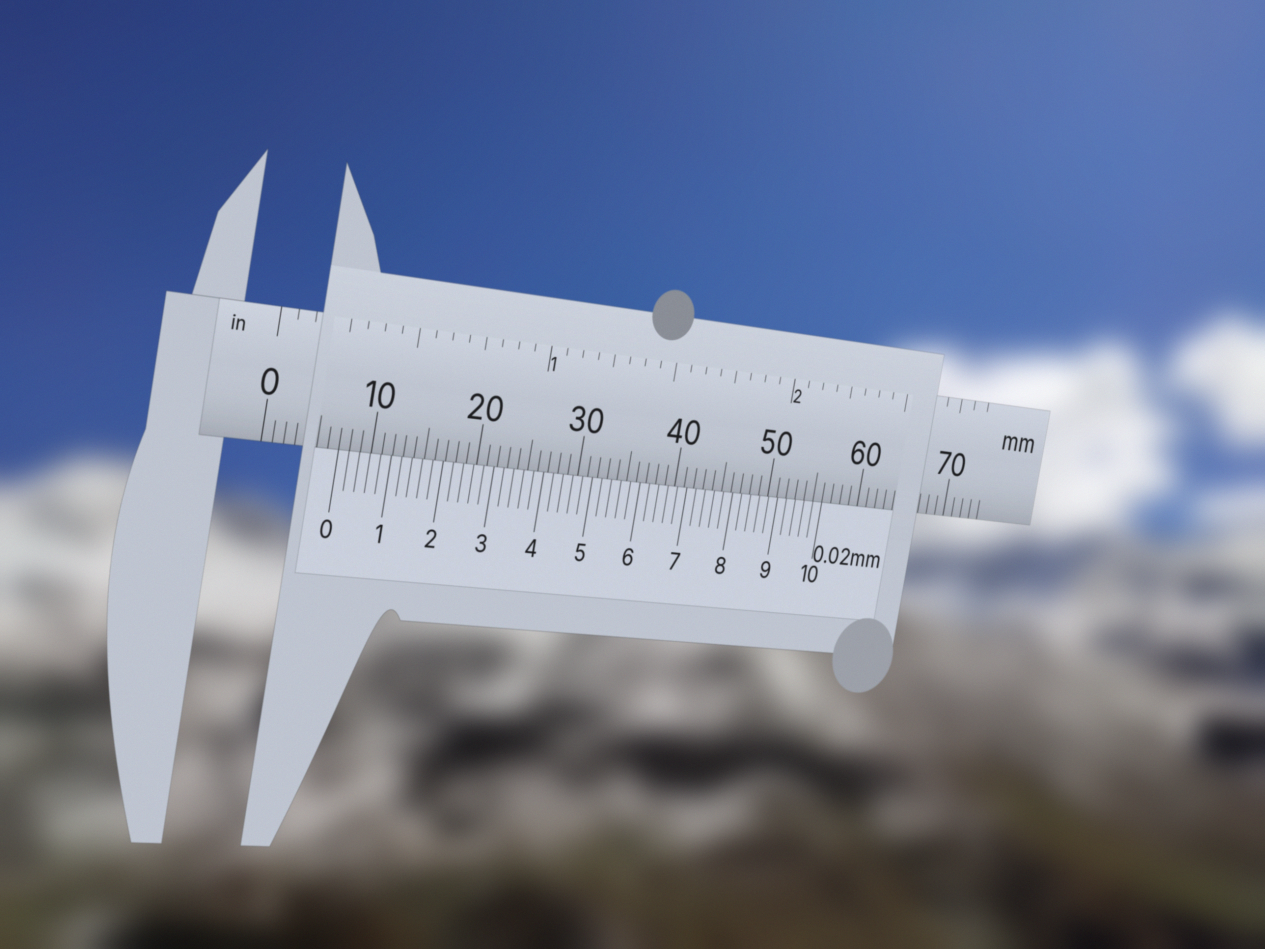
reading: mm 7.0
